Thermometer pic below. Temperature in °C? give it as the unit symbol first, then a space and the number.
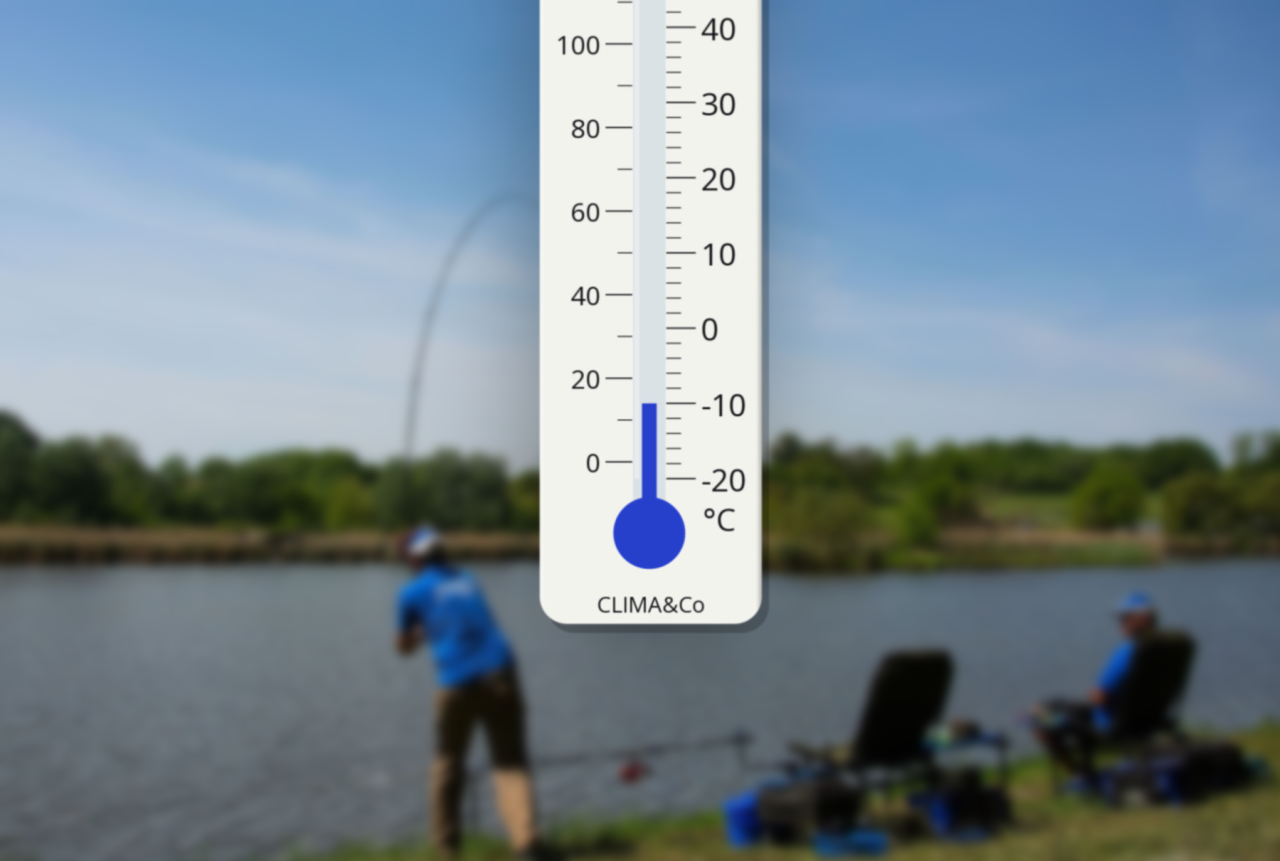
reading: °C -10
